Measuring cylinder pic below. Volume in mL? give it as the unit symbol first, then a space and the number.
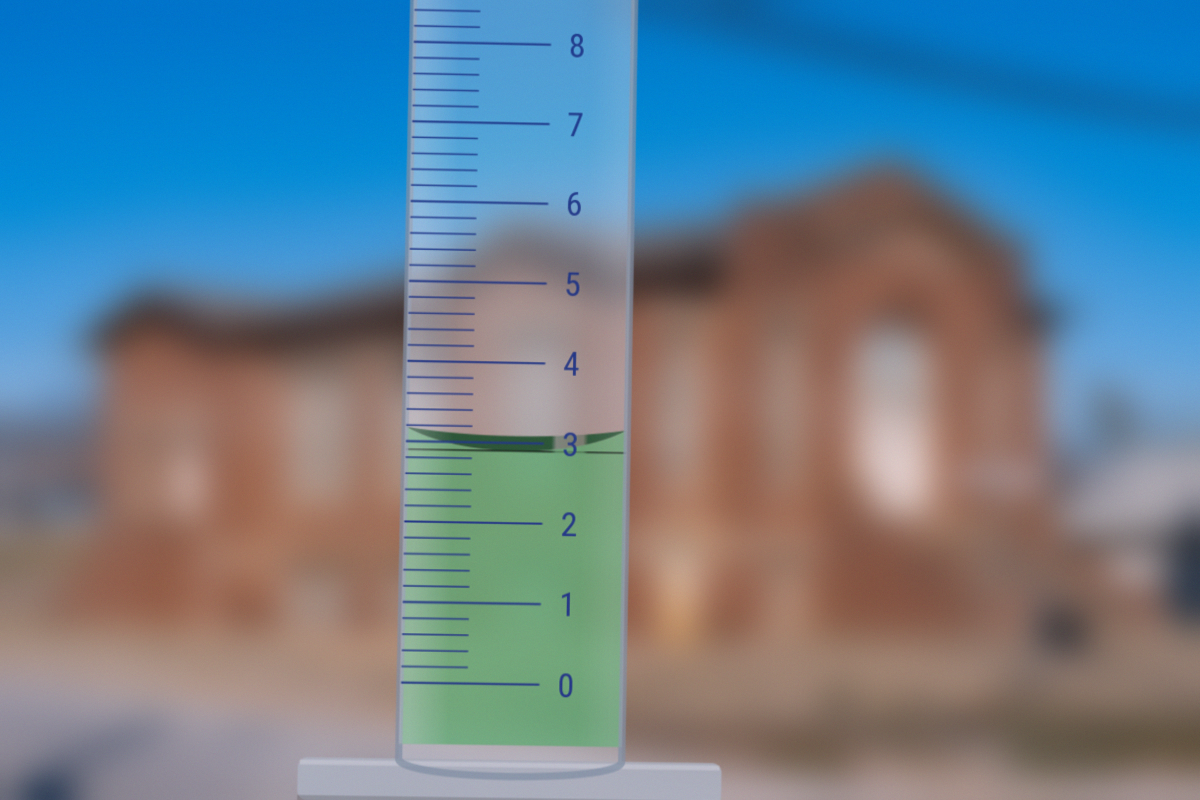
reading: mL 2.9
